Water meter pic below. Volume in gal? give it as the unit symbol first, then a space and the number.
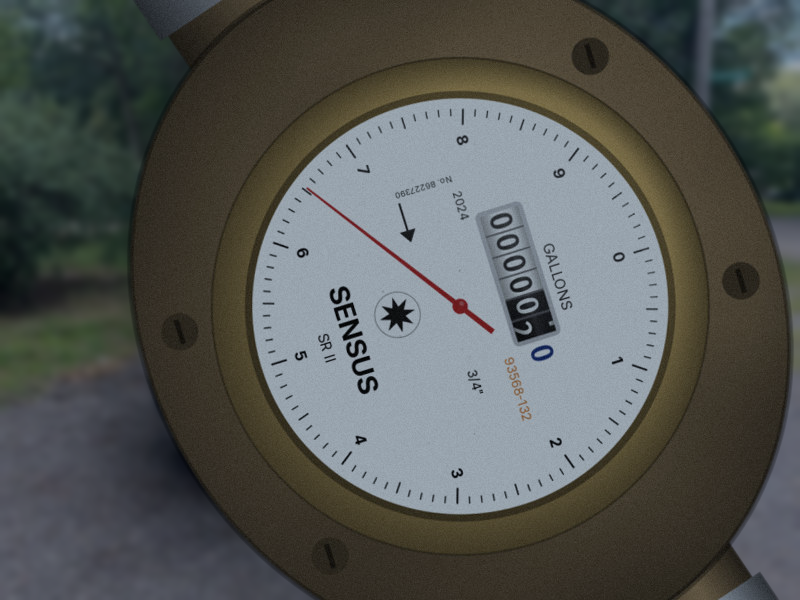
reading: gal 16.5
